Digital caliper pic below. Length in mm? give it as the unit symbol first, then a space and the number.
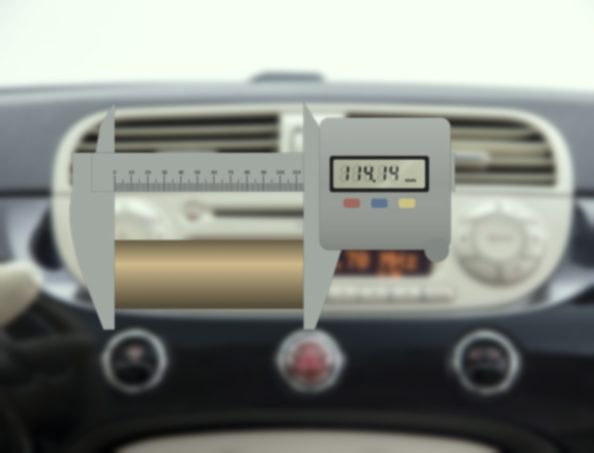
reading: mm 114.14
